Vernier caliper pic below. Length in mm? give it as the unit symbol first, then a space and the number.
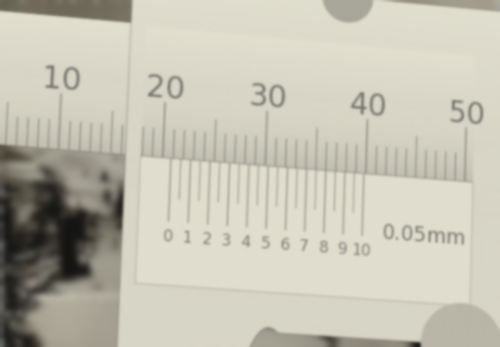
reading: mm 20.8
